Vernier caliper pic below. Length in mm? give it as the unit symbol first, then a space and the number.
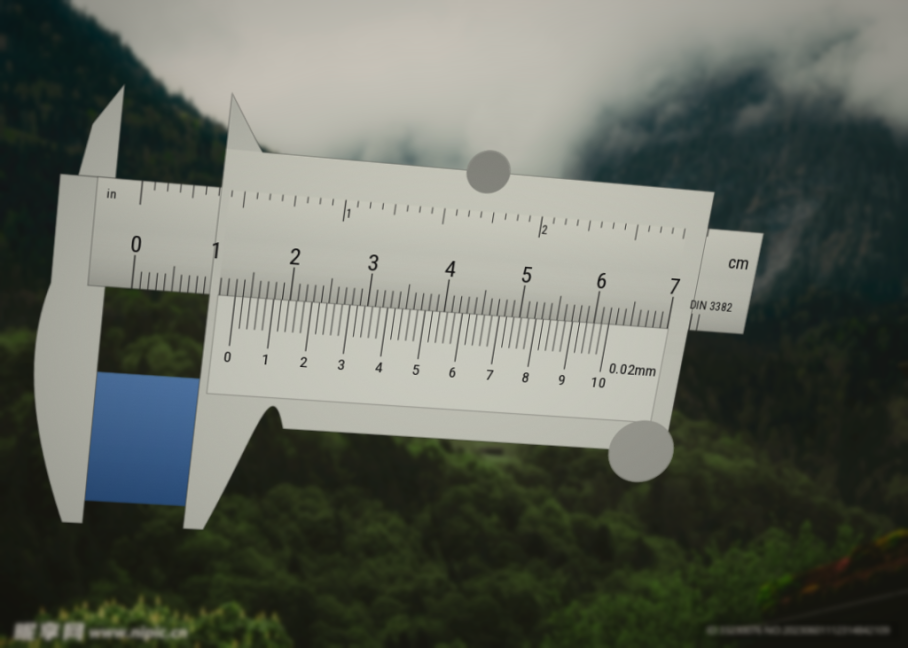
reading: mm 13.0
